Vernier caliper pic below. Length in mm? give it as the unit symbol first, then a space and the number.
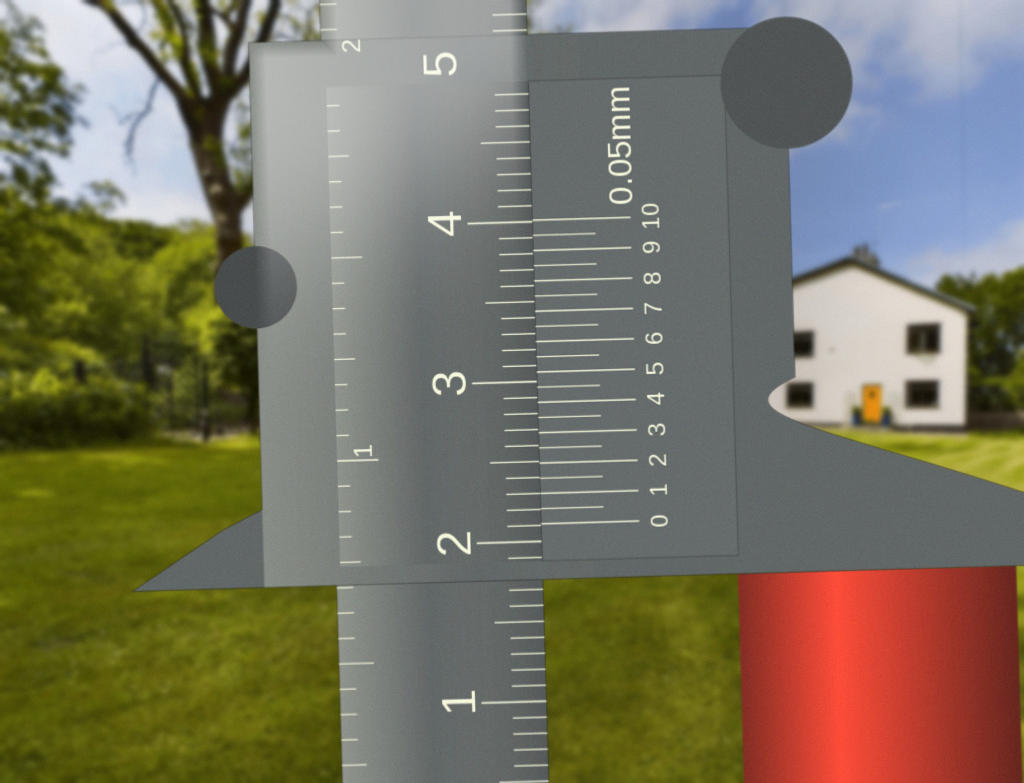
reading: mm 21.1
